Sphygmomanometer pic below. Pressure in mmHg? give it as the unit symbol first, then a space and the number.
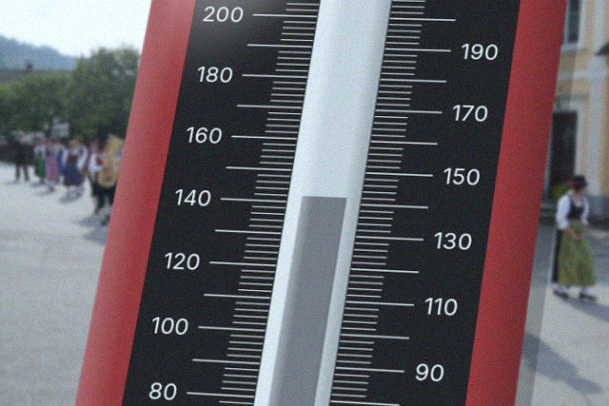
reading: mmHg 142
